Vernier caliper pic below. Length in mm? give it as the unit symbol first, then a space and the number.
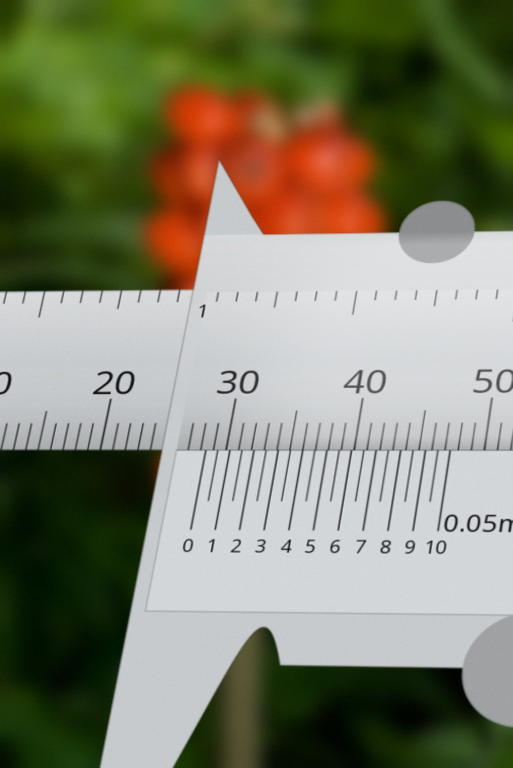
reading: mm 28.4
